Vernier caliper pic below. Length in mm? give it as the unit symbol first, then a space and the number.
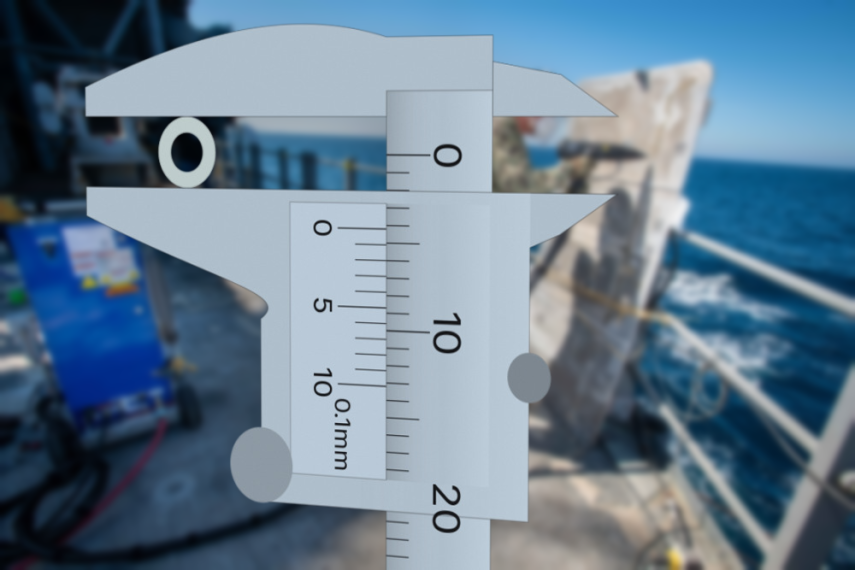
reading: mm 4.2
